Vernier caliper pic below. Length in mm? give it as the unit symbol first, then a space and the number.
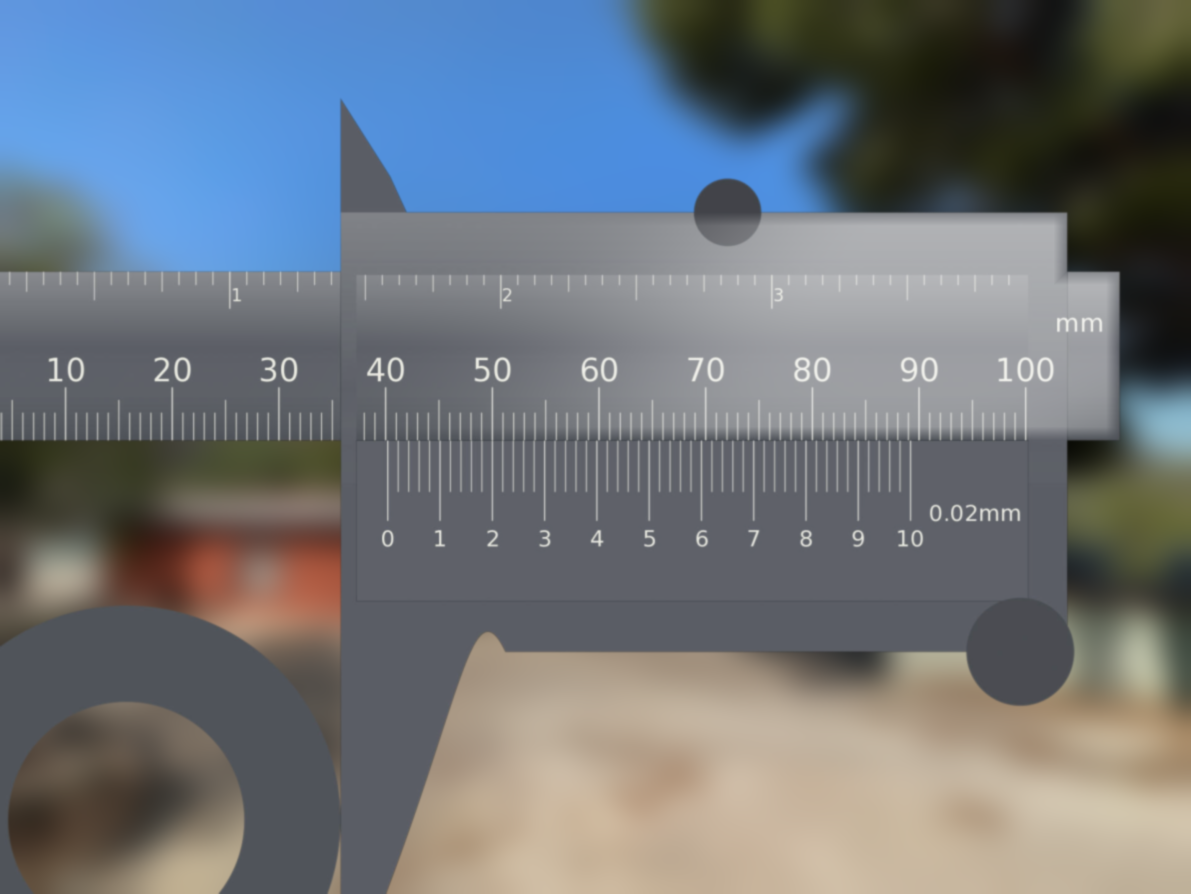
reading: mm 40.2
